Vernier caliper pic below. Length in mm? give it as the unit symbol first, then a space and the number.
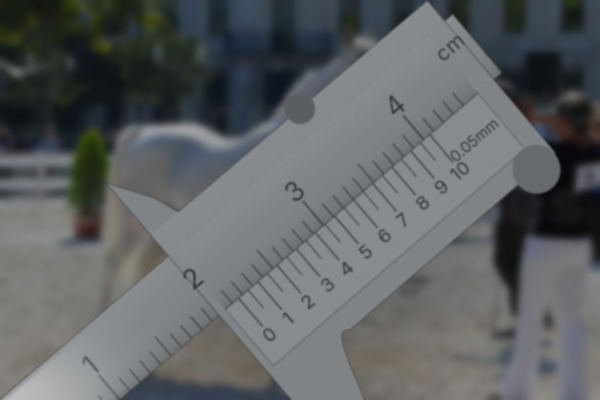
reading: mm 21.6
